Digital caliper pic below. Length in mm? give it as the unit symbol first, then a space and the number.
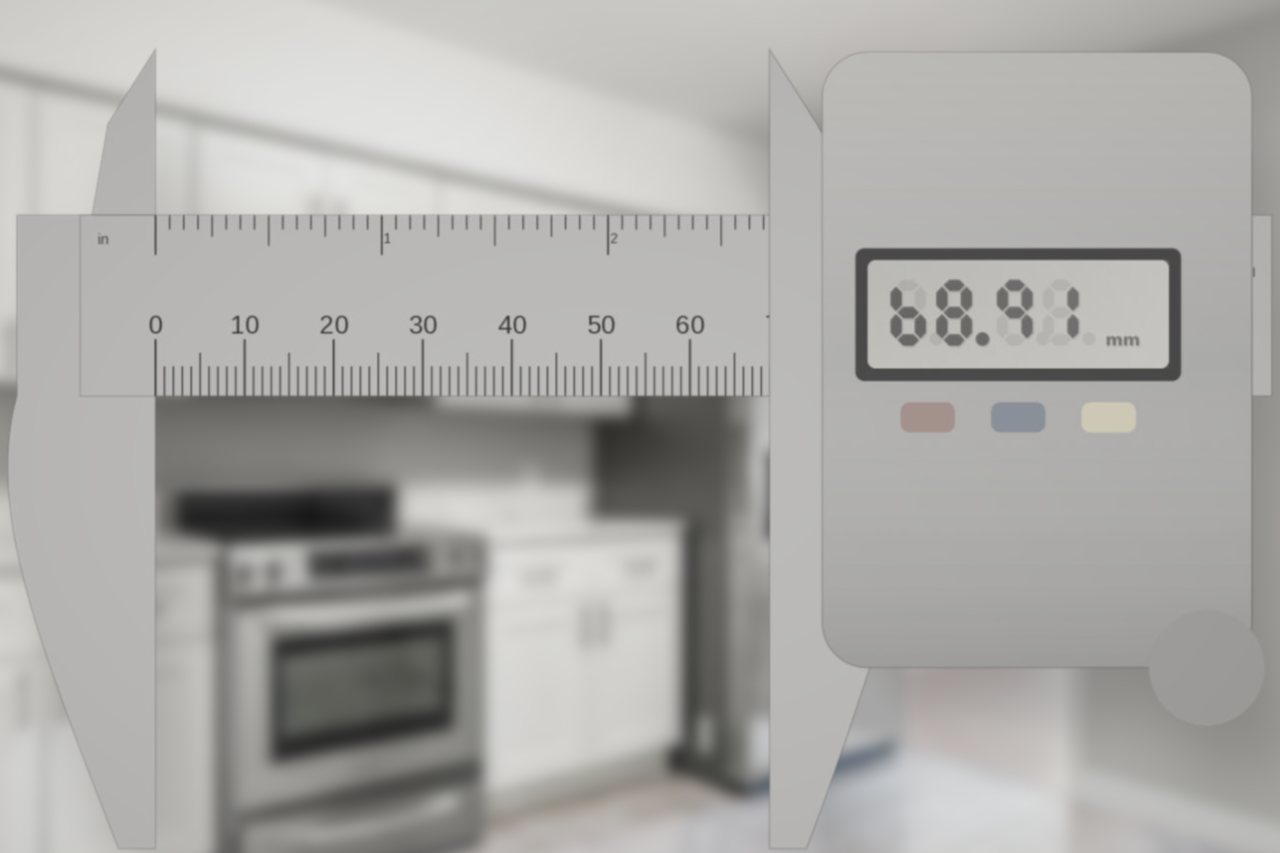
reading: mm 68.91
